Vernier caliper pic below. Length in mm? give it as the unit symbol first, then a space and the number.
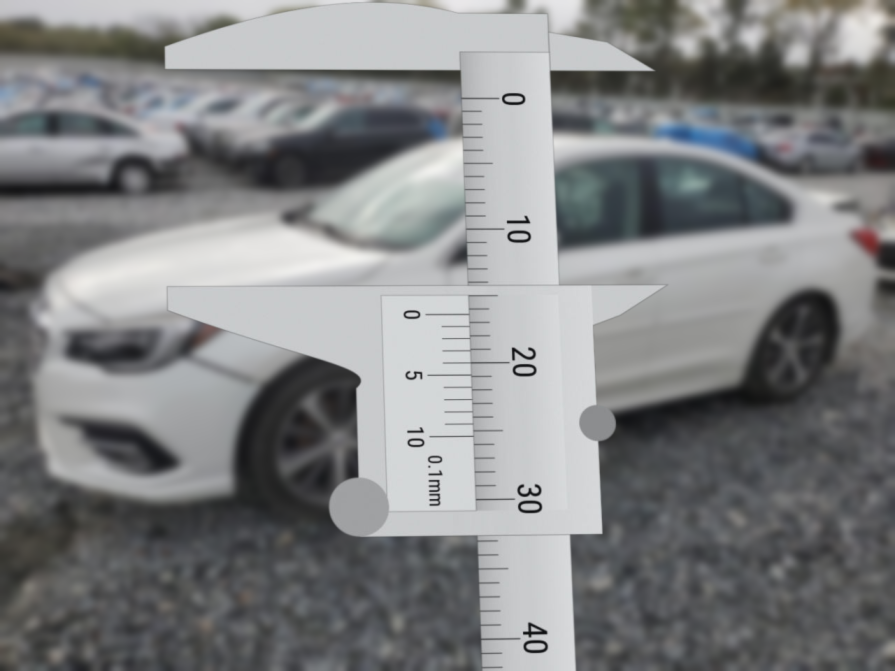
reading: mm 16.4
